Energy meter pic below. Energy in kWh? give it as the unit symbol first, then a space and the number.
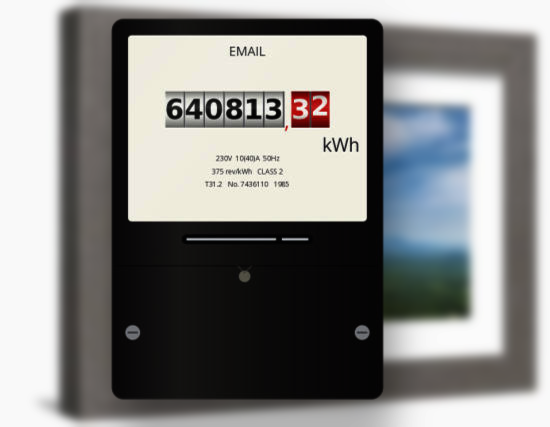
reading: kWh 640813.32
